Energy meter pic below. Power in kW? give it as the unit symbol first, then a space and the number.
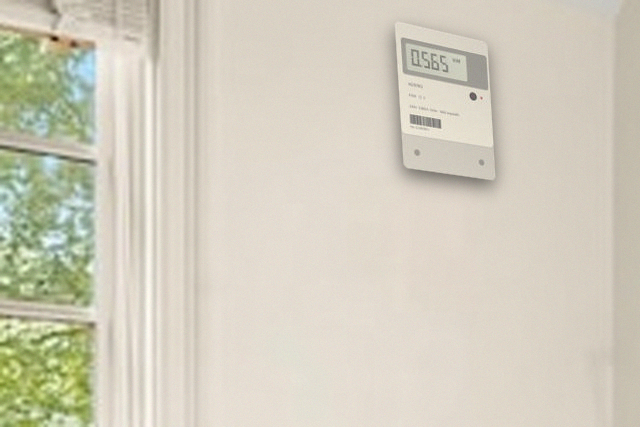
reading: kW 0.565
